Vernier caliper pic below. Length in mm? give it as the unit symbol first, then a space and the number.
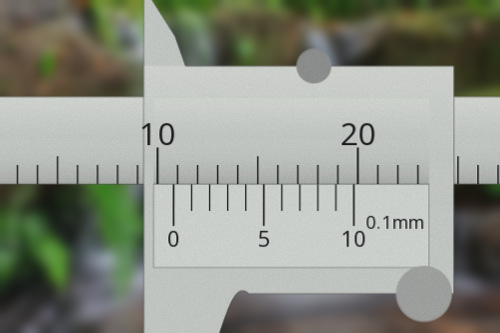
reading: mm 10.8
